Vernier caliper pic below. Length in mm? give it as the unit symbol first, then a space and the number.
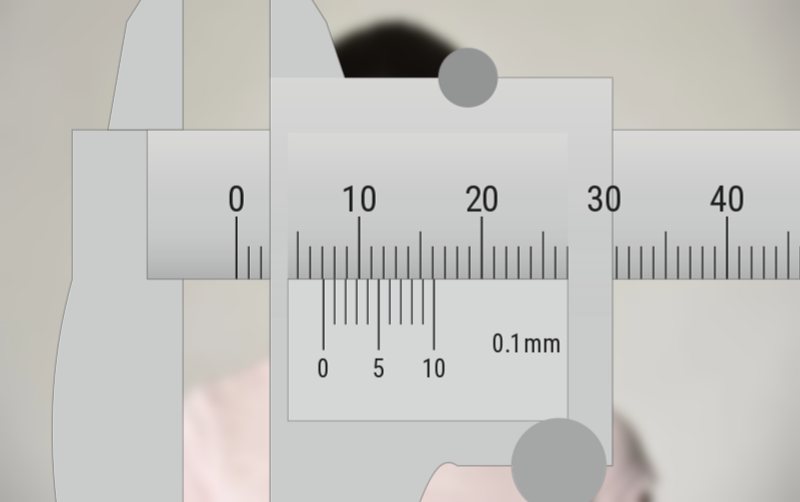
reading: mm 7.1
